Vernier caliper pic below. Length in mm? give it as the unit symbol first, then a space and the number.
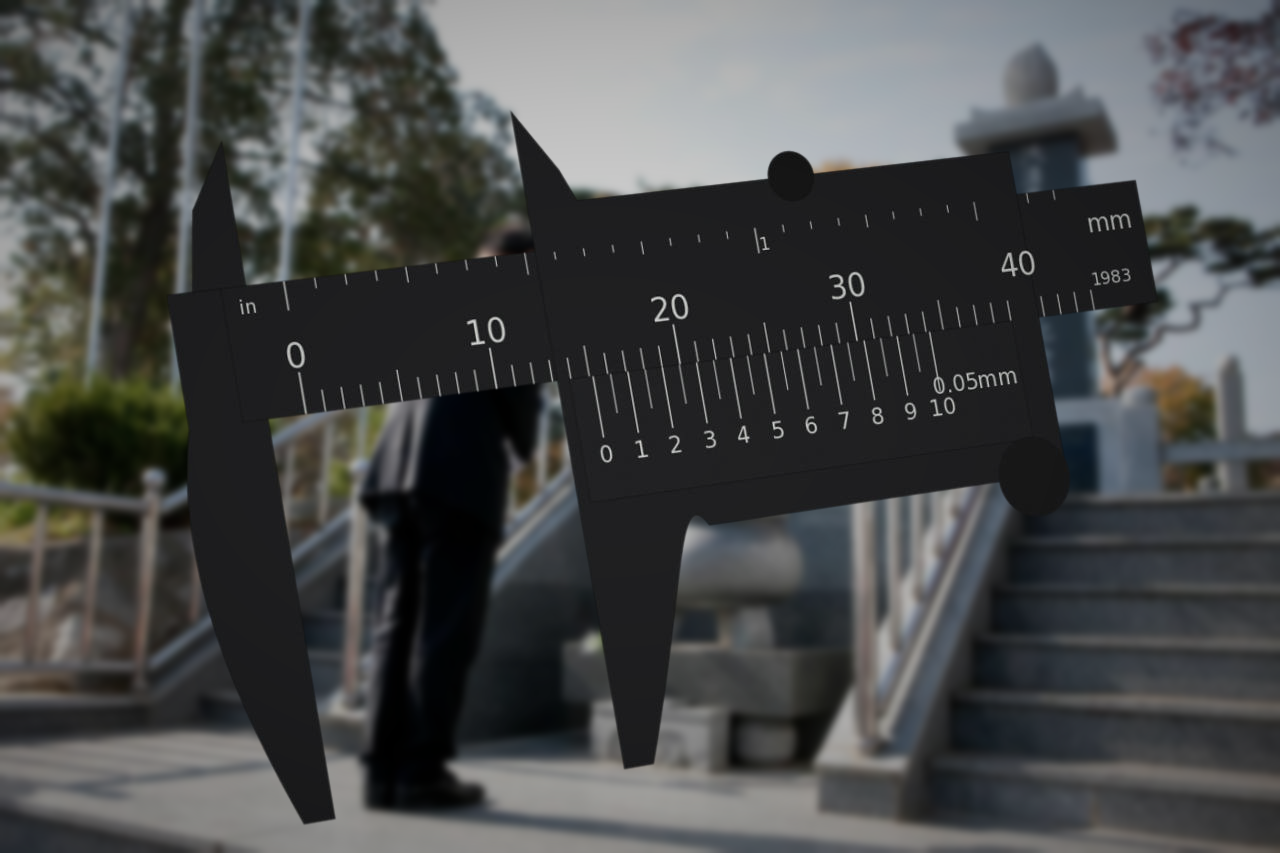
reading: mm 15.2
